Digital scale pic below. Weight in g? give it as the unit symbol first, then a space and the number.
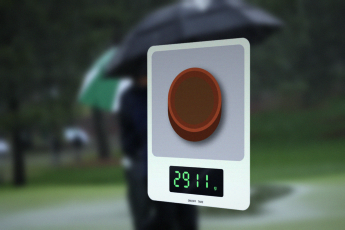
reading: g 2911
